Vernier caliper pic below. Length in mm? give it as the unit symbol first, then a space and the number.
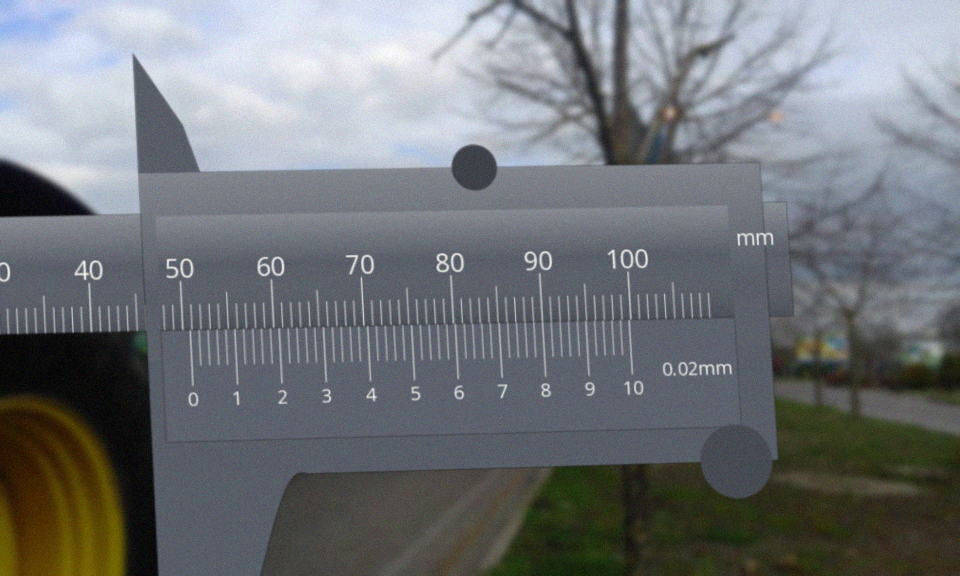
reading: mm 50.8
